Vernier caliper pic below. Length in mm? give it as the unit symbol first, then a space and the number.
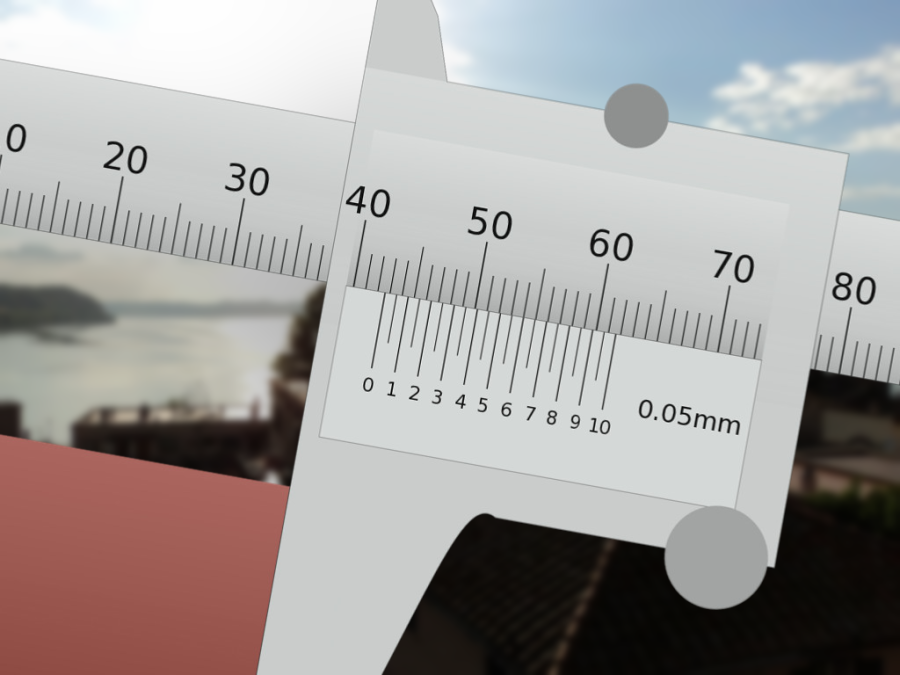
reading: mm 42.6
